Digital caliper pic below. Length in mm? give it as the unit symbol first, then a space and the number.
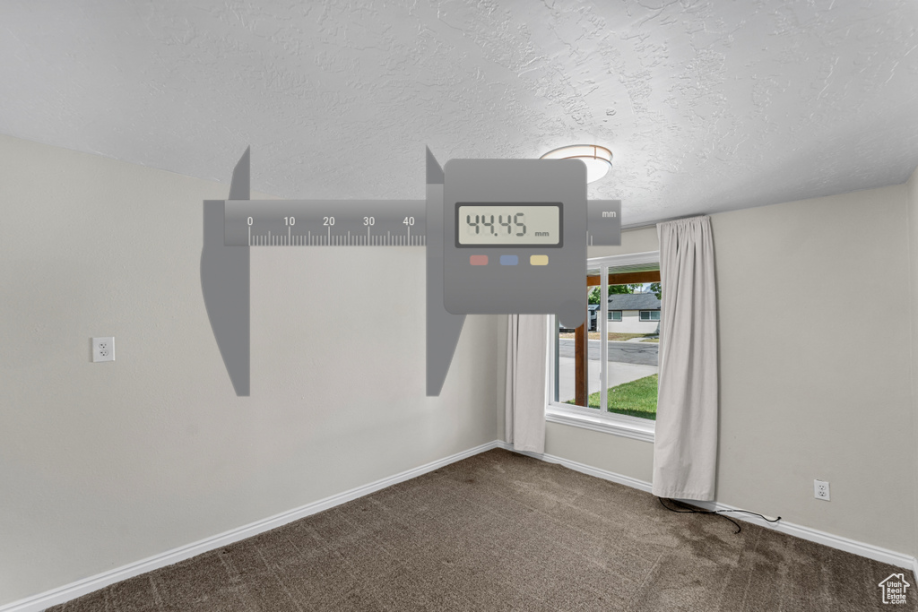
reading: mm 44.45
